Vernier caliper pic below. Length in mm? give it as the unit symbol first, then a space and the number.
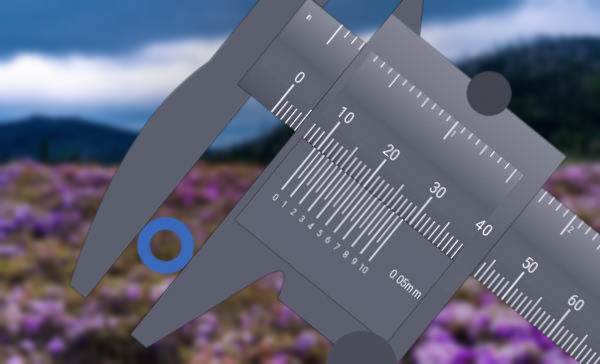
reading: mm 9.6
